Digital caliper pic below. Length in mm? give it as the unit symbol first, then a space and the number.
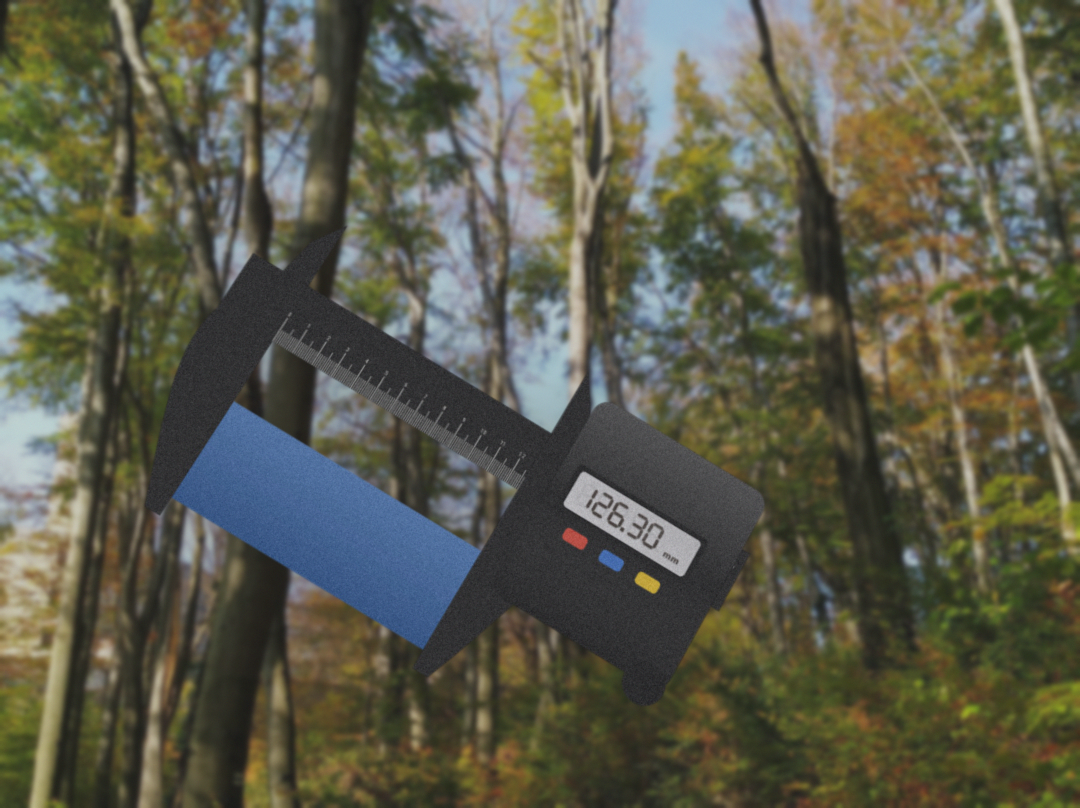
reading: mm 126.30
